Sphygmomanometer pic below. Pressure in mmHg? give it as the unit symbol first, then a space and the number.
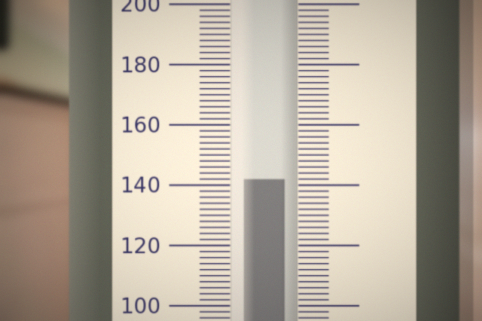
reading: mmHg 142
